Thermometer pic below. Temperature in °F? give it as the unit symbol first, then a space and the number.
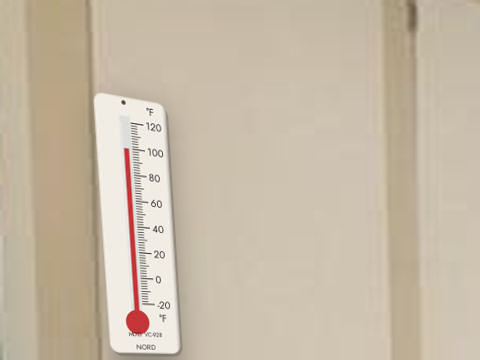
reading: °F 100
